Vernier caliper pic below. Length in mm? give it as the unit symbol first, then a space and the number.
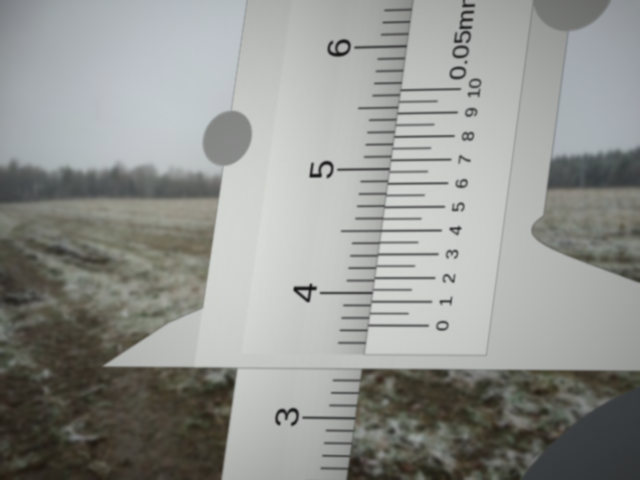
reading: mm 37.4
